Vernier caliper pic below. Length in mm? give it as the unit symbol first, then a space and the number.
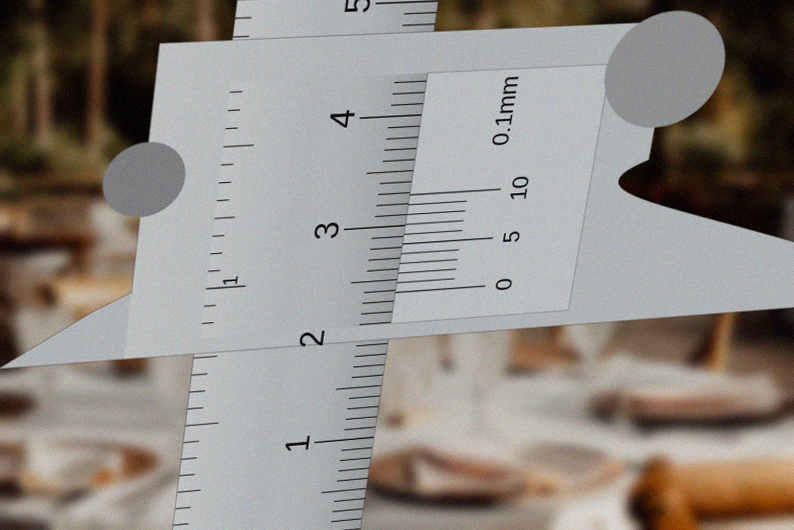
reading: mm 23.8
